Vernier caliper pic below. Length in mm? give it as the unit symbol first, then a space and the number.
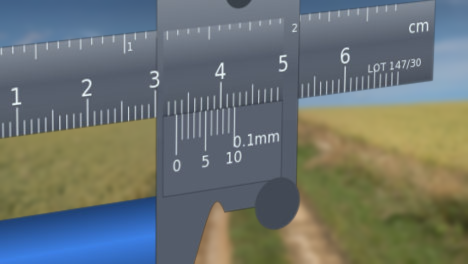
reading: mm 33.2
